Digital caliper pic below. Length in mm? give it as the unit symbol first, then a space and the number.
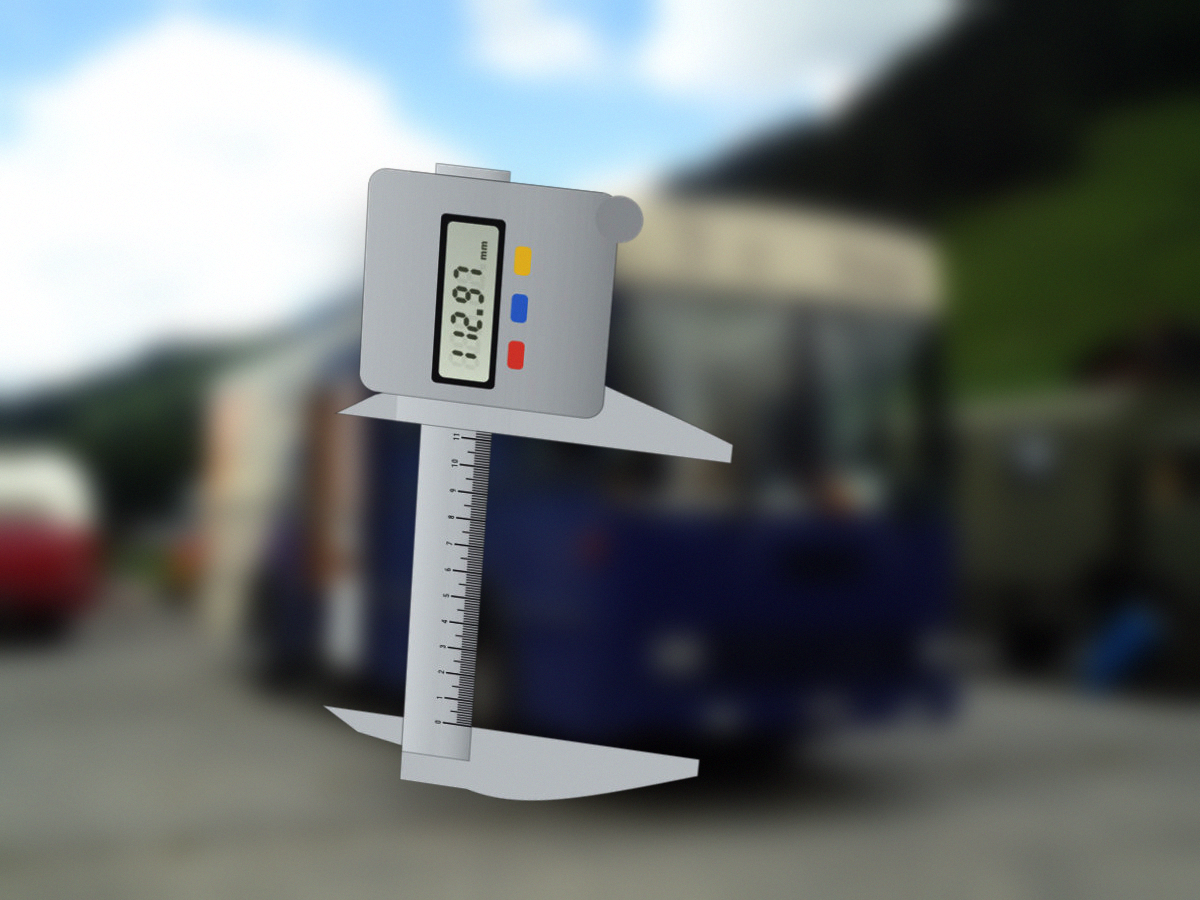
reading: mm 112.97
